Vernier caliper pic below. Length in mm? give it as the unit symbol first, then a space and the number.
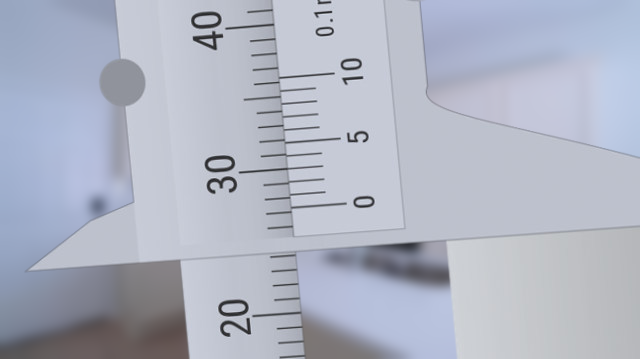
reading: mm 27.3
